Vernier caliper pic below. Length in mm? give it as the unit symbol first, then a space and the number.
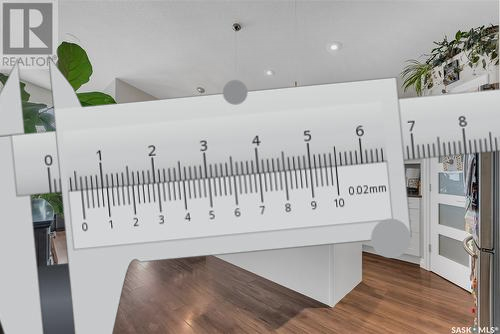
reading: mm 6.0
